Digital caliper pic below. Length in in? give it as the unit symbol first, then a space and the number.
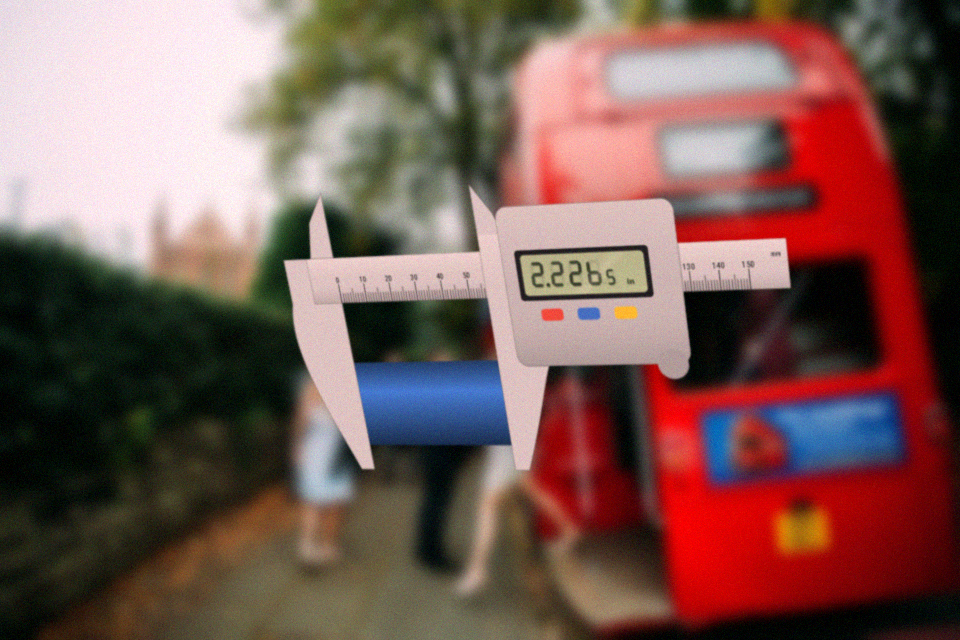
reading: in 2.2265
